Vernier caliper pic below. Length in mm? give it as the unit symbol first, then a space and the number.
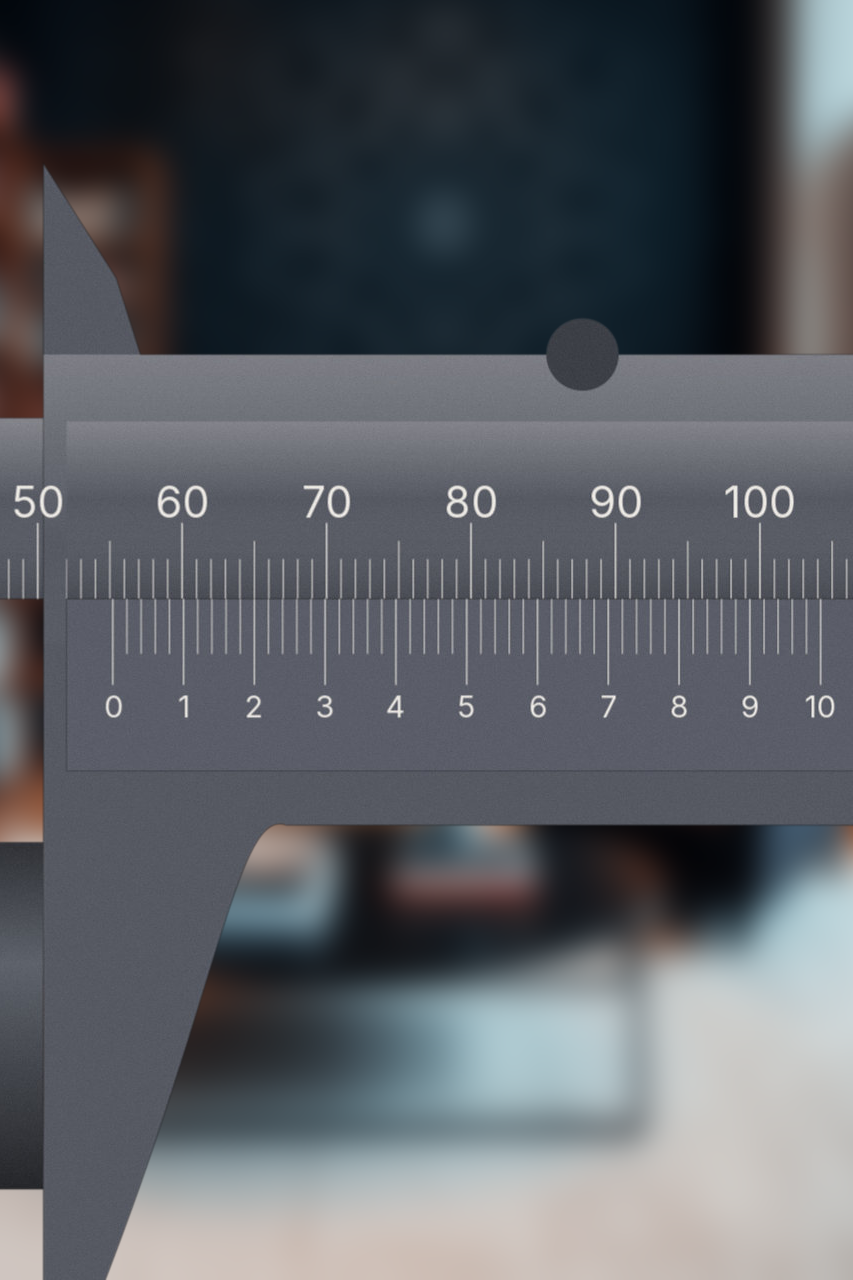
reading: mm 55.2
